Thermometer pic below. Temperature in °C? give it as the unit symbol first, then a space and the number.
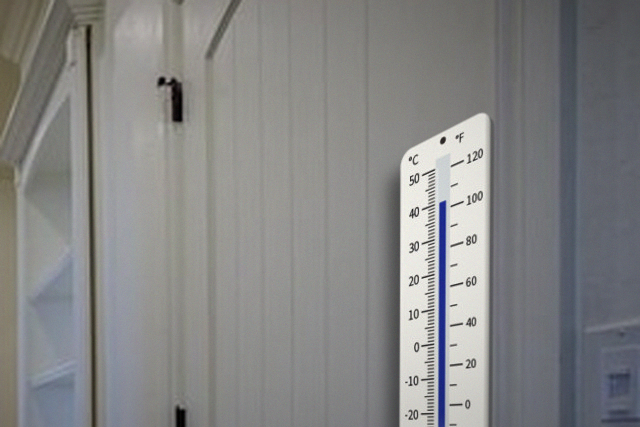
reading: °C 40
